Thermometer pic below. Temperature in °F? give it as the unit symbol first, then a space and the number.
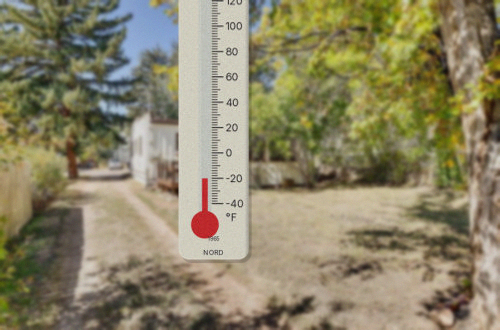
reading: °F -20
